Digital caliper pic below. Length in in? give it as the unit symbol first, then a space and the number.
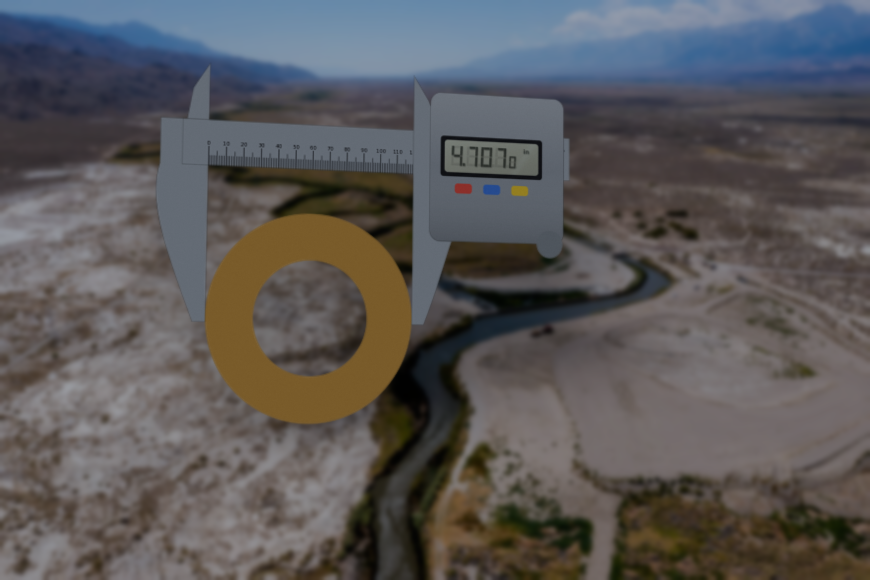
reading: in 4.7070
